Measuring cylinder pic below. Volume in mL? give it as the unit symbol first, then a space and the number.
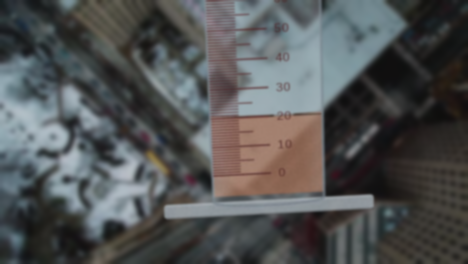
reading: mL 20
